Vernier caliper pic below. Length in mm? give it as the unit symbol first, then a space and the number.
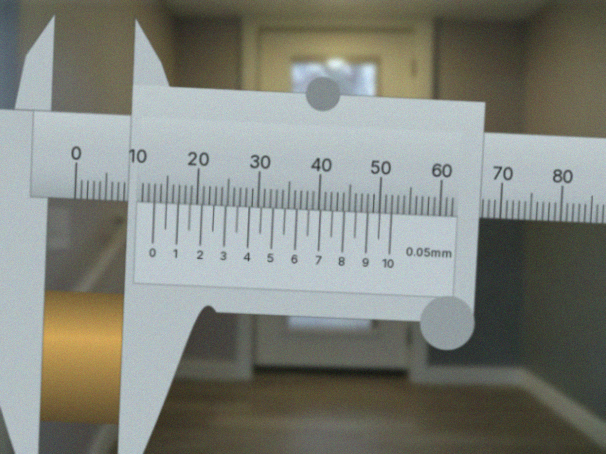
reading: mm 13.0
